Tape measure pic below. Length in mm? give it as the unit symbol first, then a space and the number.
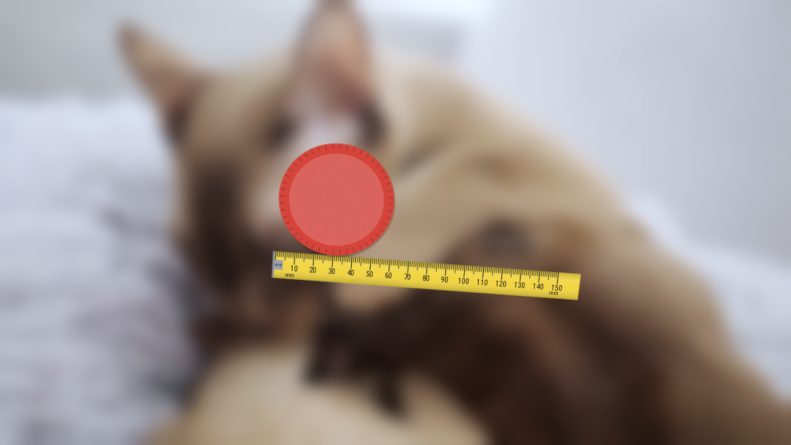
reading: mm 60
